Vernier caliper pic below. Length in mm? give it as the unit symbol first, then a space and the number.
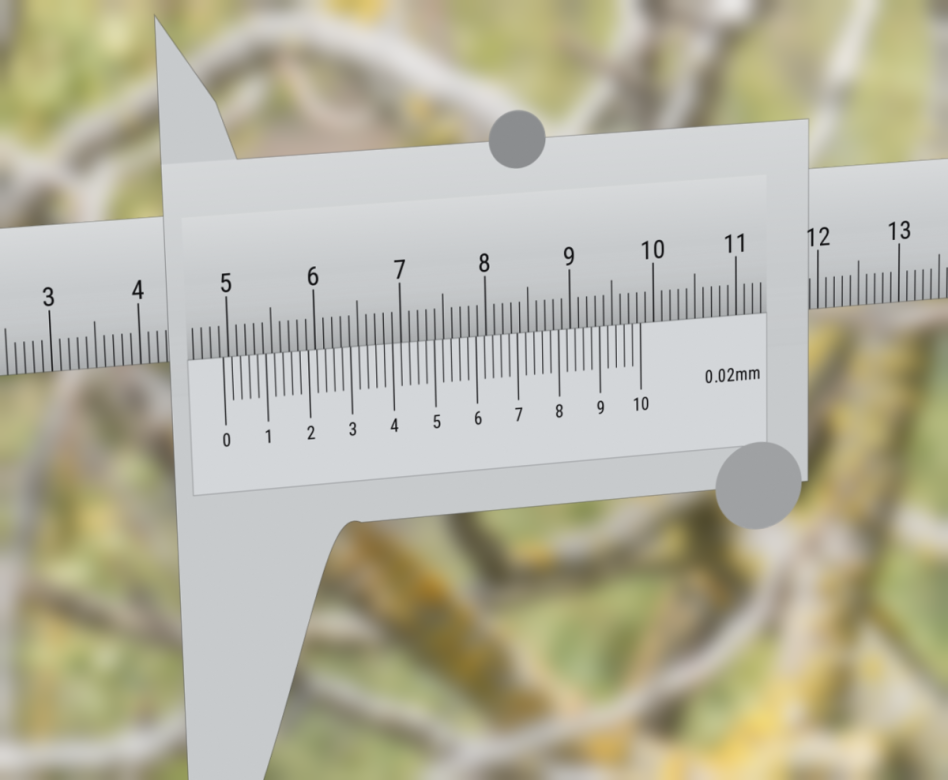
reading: mm 49.4
